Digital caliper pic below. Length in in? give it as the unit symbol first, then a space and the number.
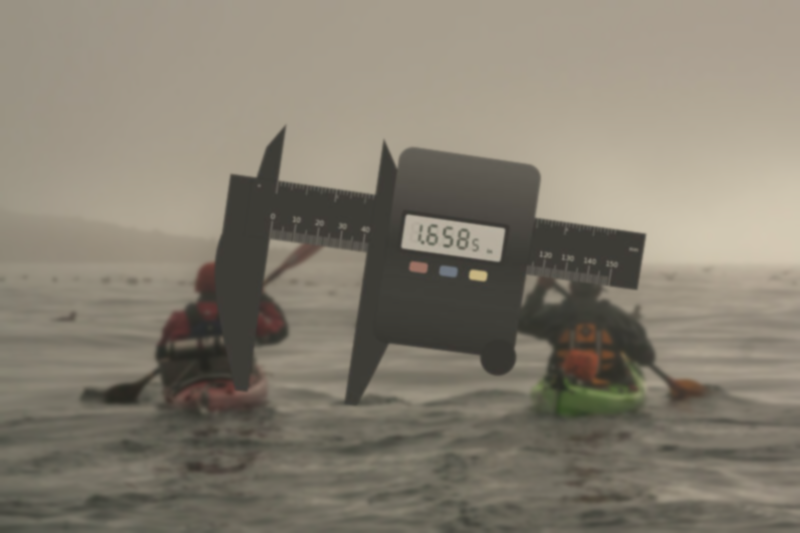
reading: in 1.6585
